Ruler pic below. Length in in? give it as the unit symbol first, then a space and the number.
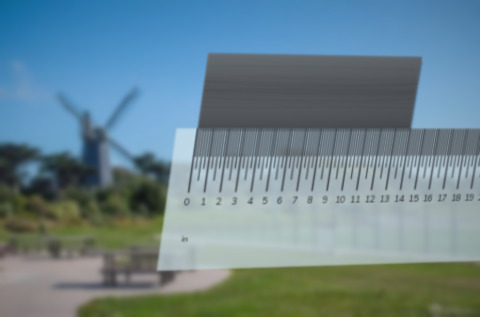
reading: in 14
